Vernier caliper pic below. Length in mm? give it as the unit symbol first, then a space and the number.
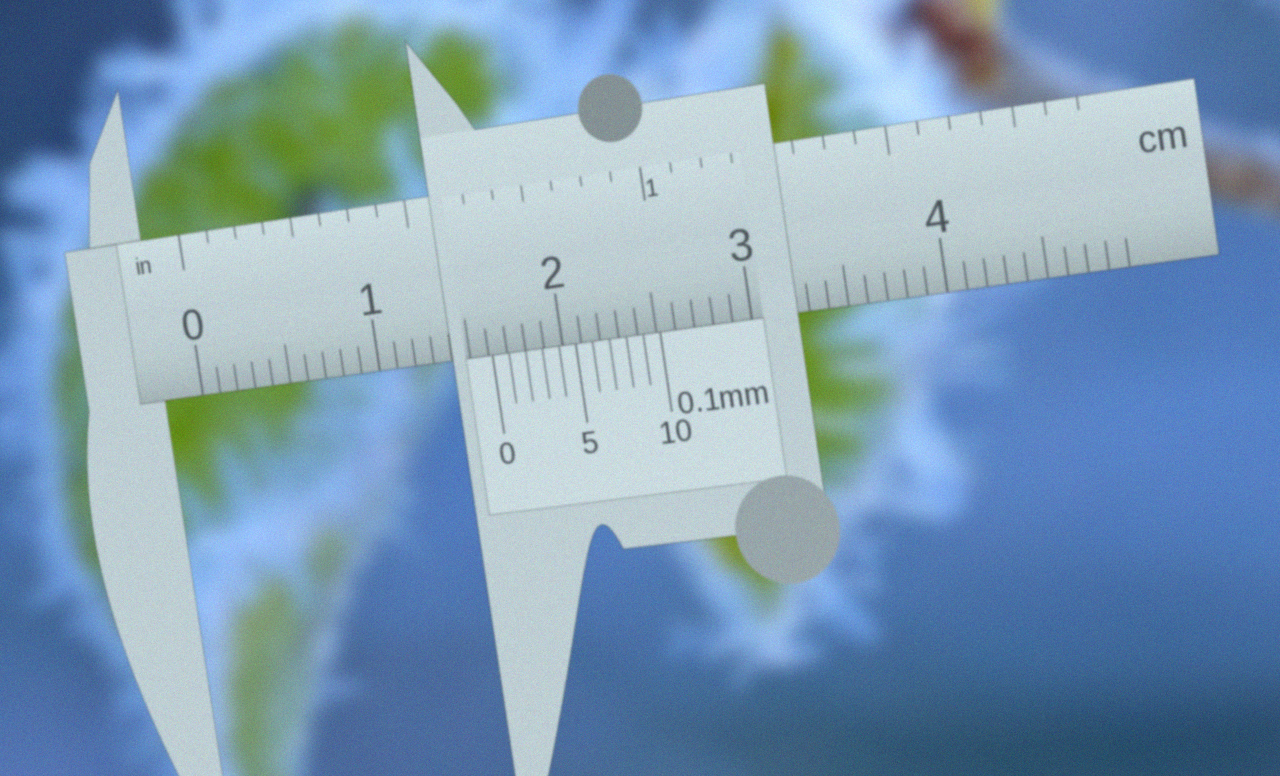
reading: mm 16.2
